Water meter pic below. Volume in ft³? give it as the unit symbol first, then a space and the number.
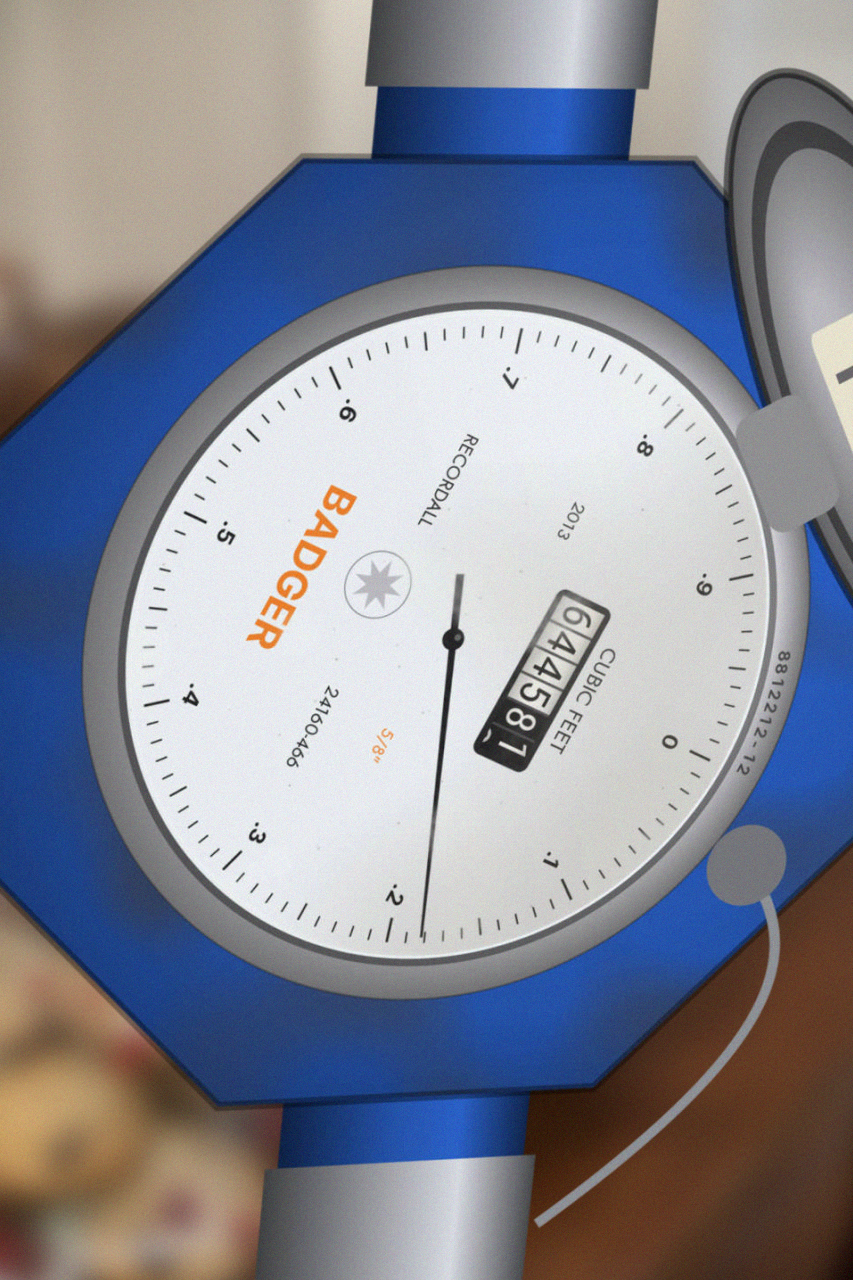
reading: ft³ 644581.18
